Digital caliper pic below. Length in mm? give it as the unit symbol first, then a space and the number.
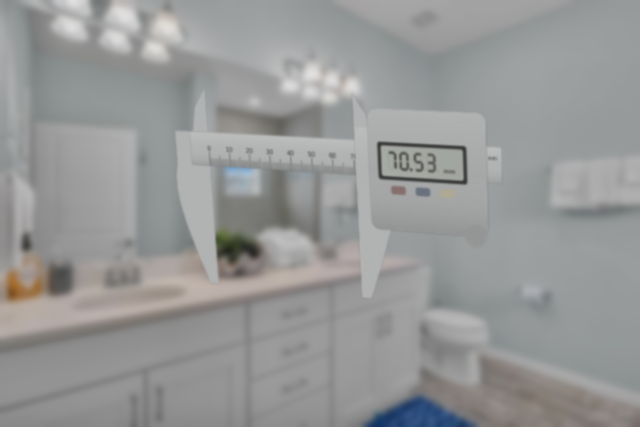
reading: mm 70.53
